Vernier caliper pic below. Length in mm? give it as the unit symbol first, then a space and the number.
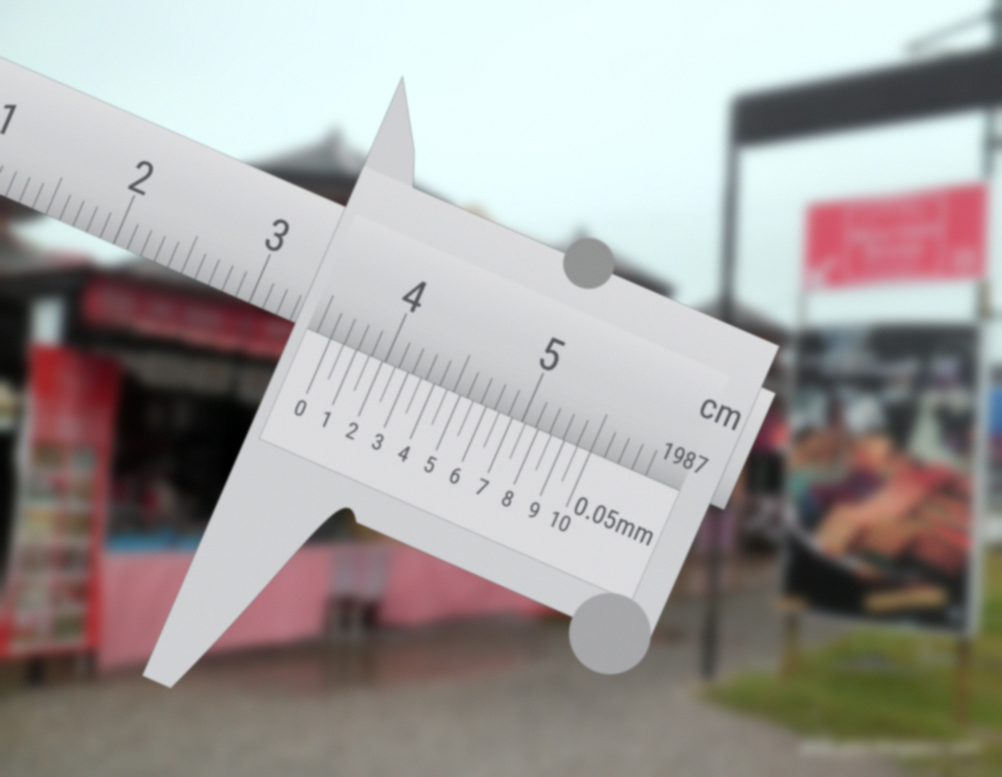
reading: mm 36.0
